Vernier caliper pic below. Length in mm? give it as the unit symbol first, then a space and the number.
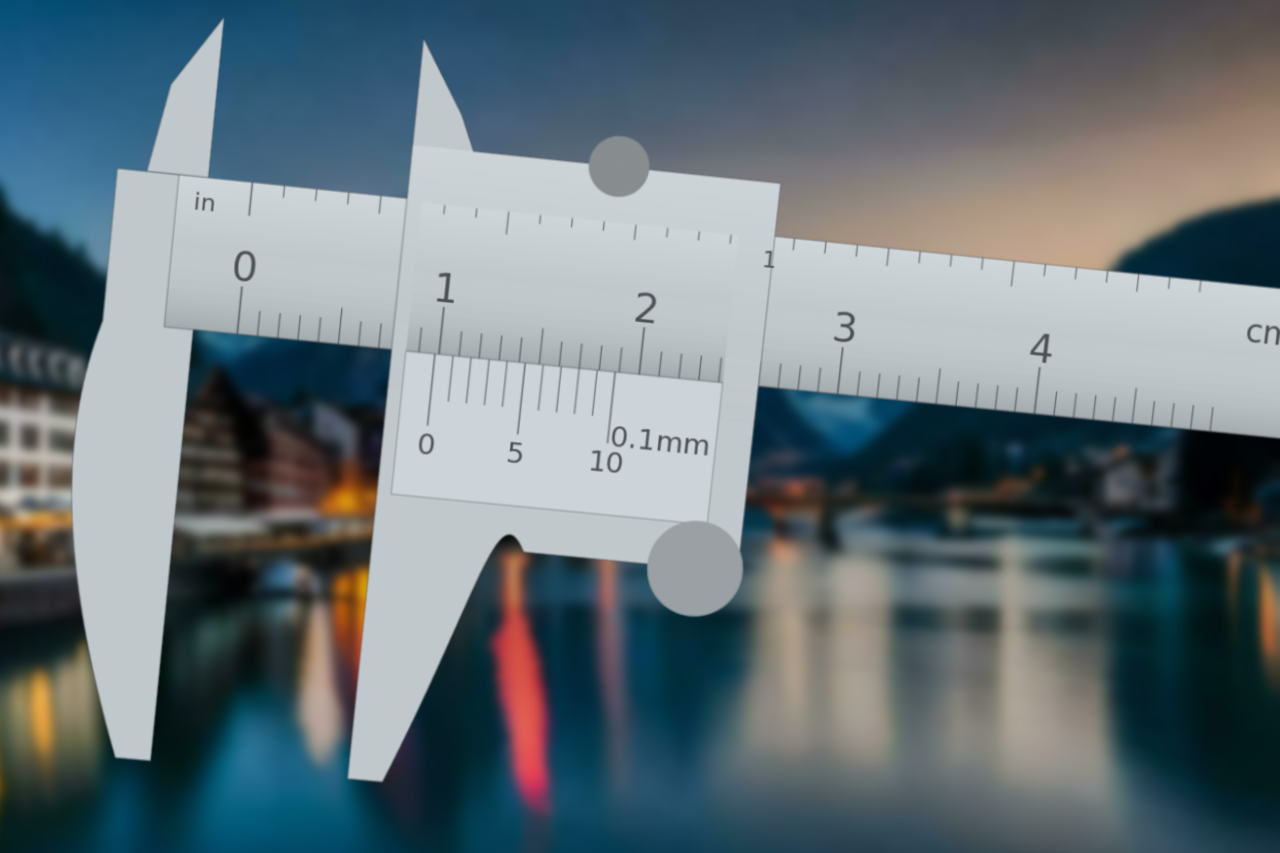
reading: mm 9.8
